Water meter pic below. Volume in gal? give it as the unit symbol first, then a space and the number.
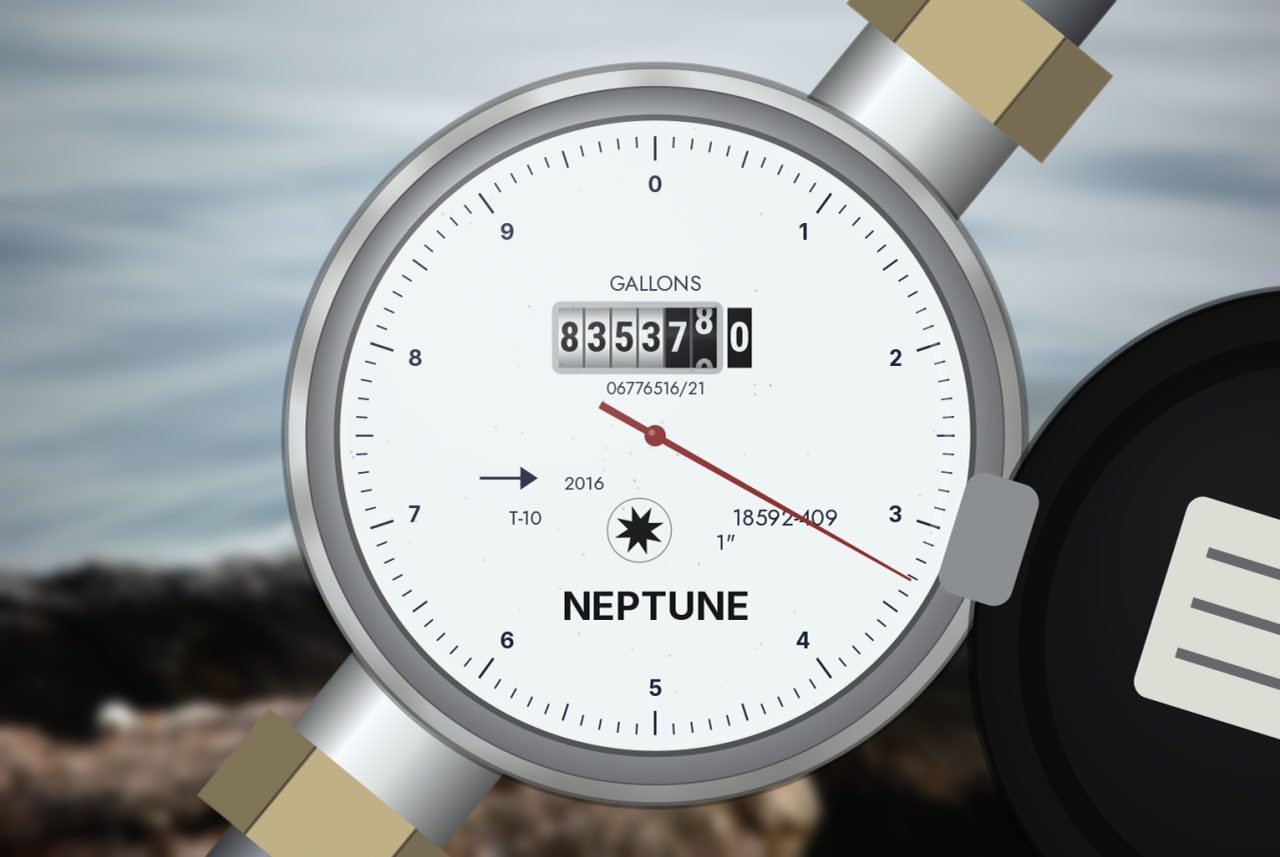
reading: gal 8353783.3
